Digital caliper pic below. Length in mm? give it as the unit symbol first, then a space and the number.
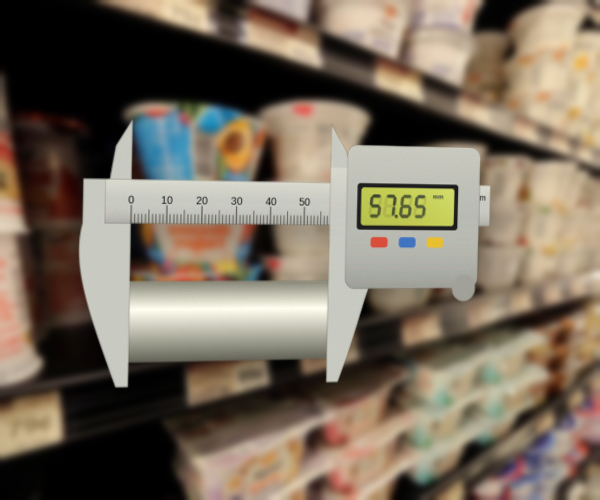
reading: mm 57.65
